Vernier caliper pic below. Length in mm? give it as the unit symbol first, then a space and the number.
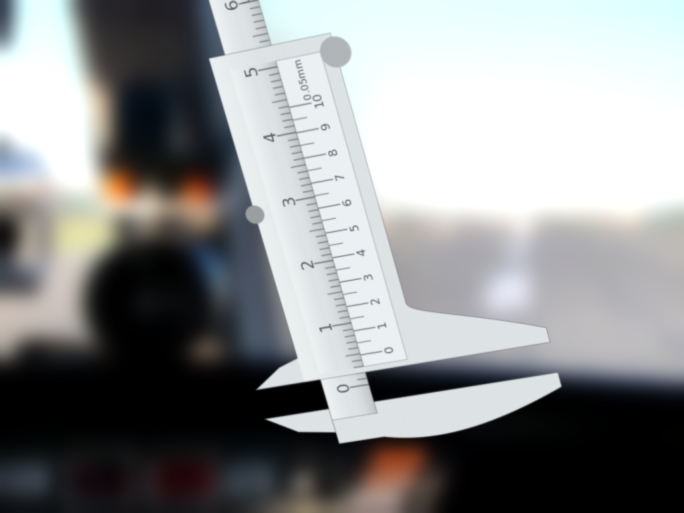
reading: mm 4.8
